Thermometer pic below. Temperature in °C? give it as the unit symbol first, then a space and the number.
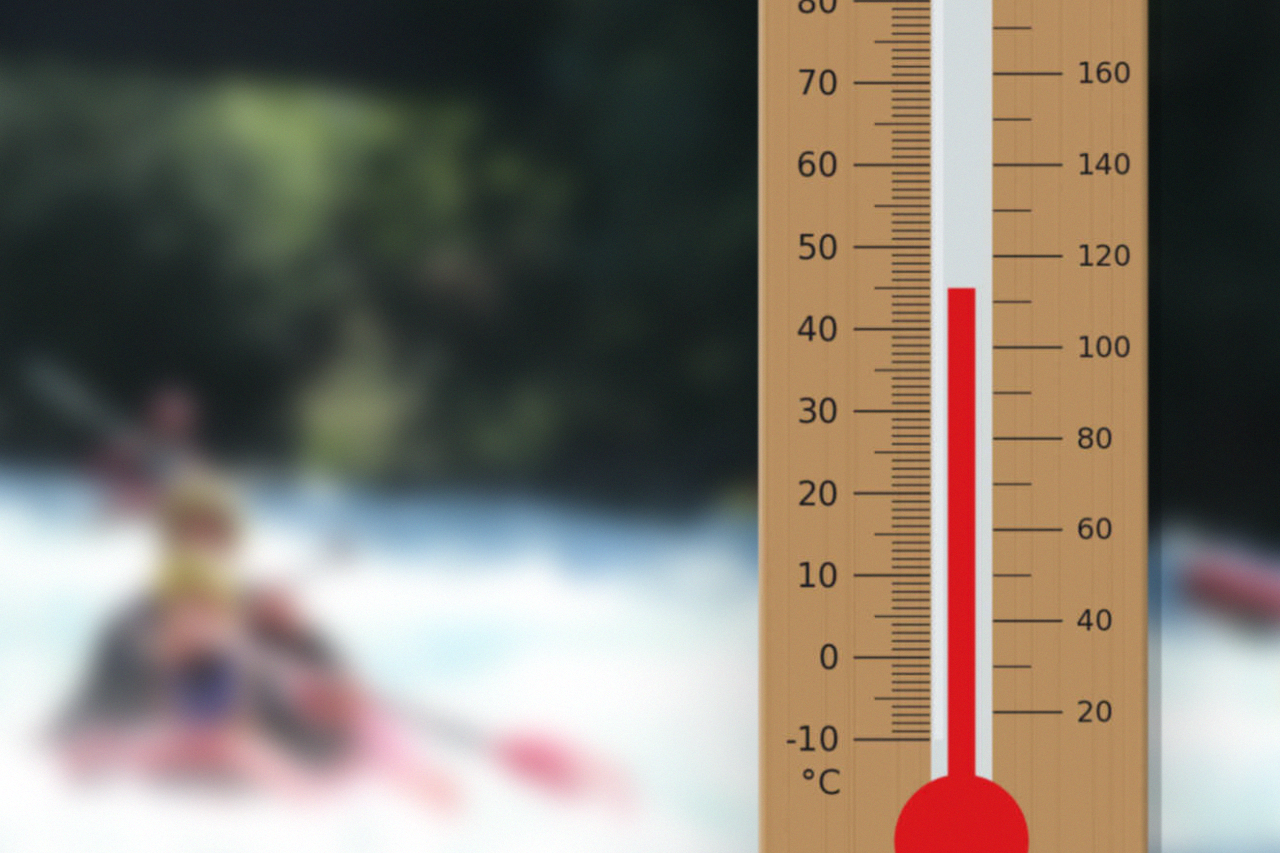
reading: °C 45
